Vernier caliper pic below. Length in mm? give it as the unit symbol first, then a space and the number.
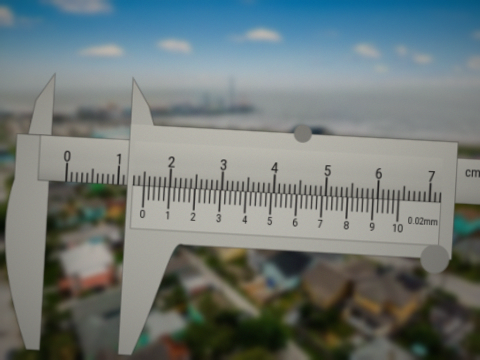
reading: mm 15.0
